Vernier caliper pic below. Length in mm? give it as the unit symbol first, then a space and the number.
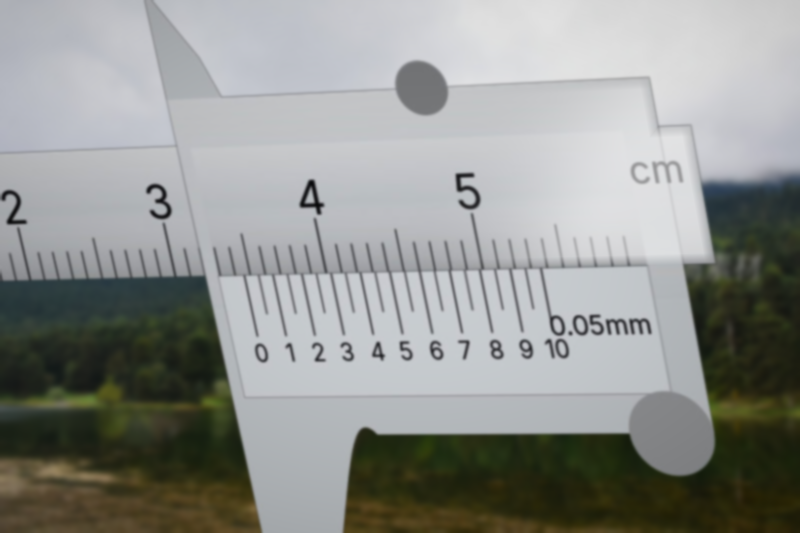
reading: mm 34.6
